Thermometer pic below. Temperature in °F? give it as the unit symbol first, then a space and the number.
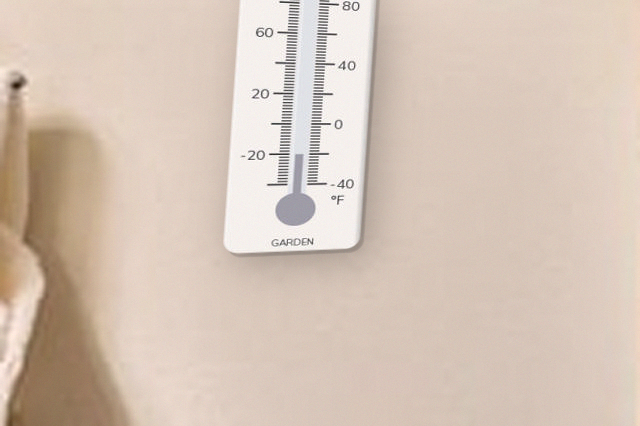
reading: °F -20
